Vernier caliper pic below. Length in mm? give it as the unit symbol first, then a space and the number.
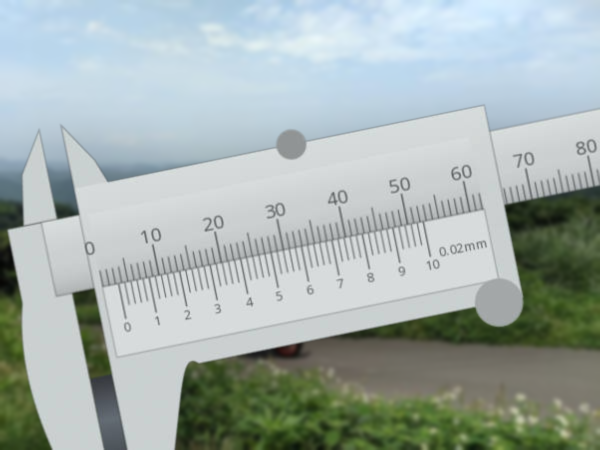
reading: mm 3.5
